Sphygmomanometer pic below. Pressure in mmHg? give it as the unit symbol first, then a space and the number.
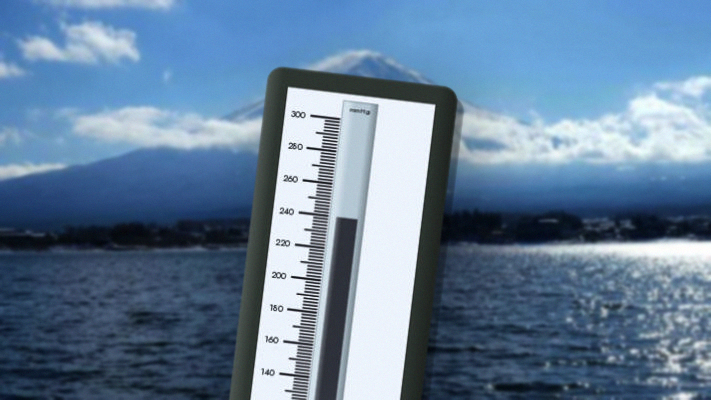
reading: mmHg 240
